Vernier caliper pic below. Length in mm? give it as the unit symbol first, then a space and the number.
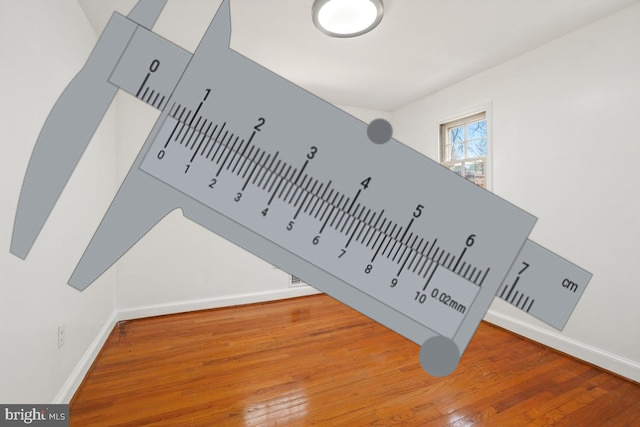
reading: mm 8.2
